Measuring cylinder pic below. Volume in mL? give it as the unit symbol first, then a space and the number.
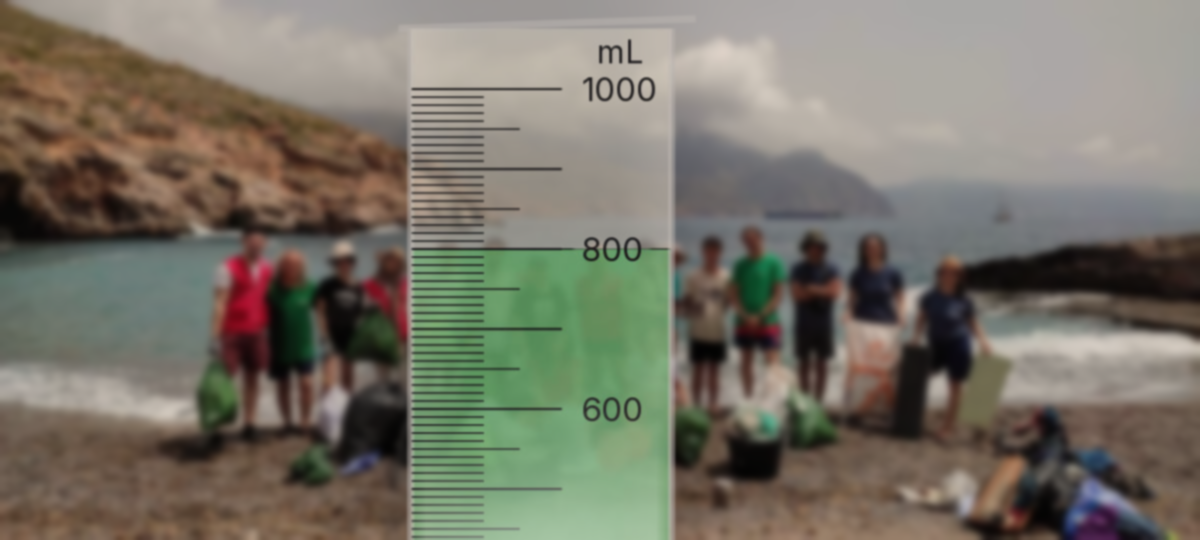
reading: mL 800
